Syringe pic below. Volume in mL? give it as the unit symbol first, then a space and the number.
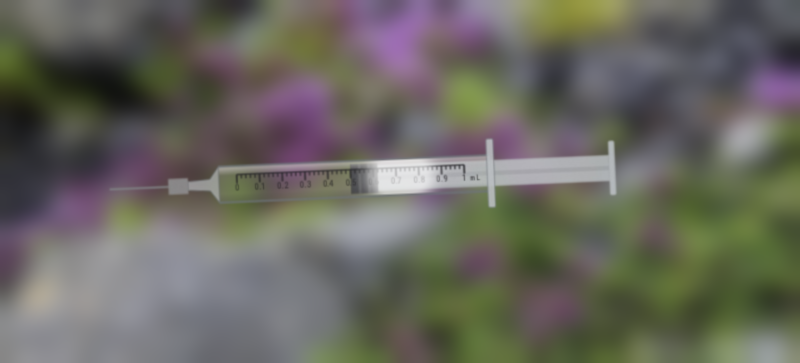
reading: mL 0.5
